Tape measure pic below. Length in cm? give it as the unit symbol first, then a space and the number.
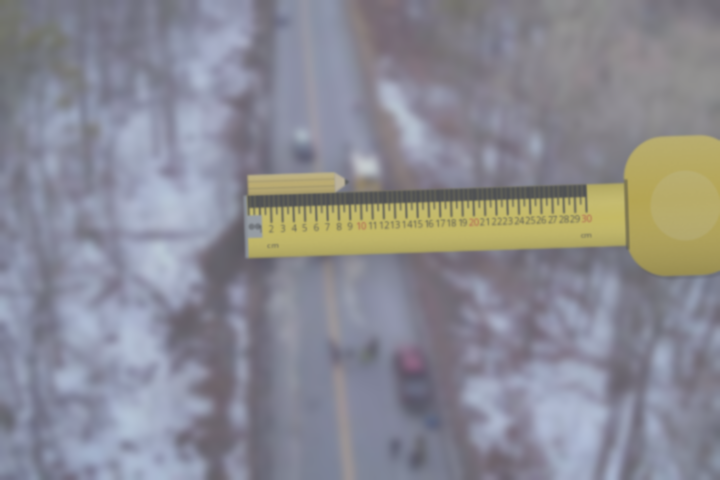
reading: cm 9
